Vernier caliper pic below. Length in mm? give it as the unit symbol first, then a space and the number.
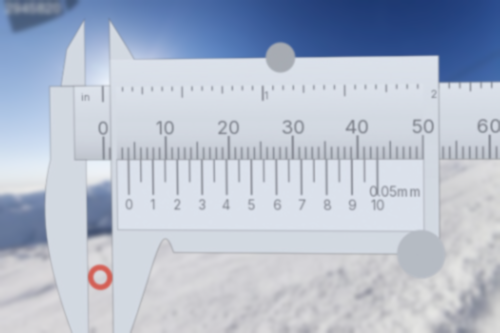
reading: mm 4.0
